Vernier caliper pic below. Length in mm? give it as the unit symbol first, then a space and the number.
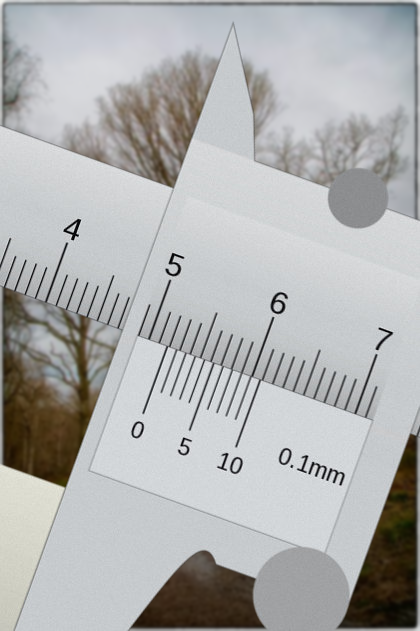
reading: mm 51.8
